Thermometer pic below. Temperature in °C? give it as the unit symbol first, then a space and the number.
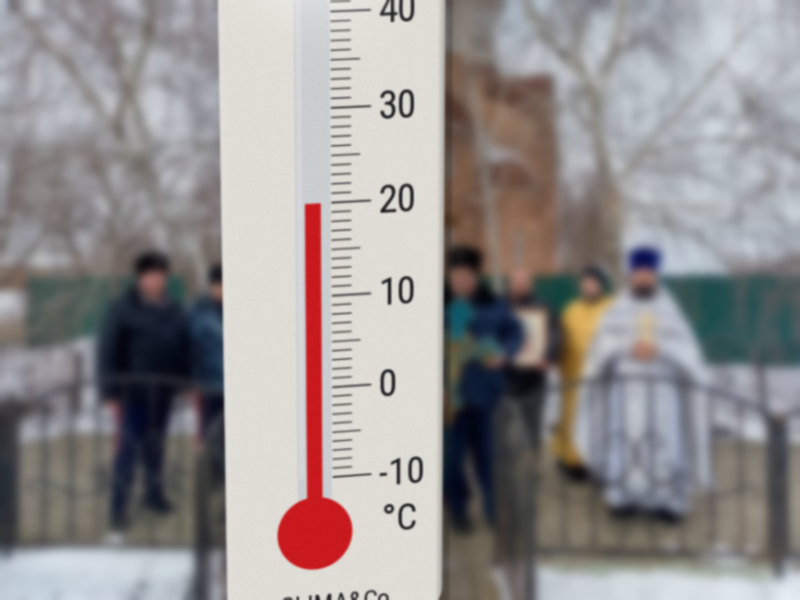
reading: °C 20
